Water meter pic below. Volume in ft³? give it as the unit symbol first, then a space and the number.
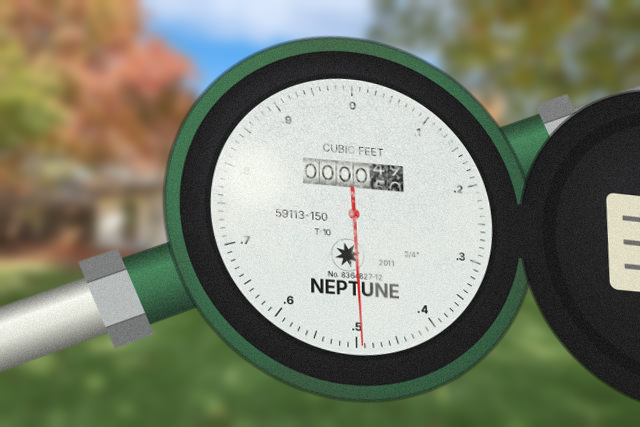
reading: ft³ 49.49
